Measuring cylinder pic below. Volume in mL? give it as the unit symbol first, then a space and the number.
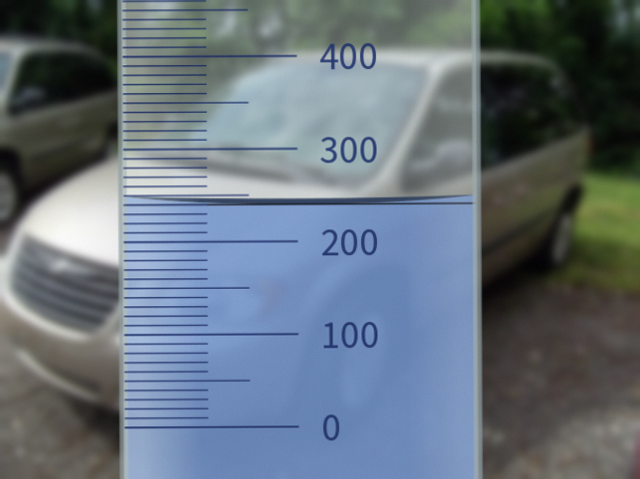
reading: mL 240
